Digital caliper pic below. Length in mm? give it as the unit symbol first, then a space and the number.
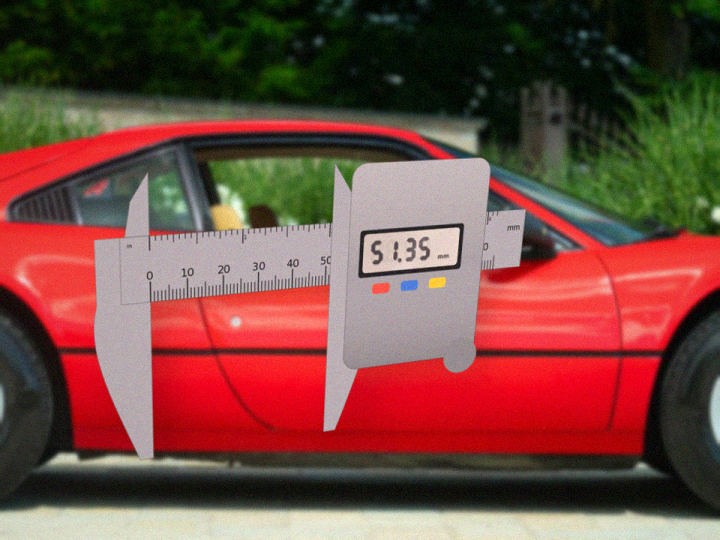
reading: mm 51.35
